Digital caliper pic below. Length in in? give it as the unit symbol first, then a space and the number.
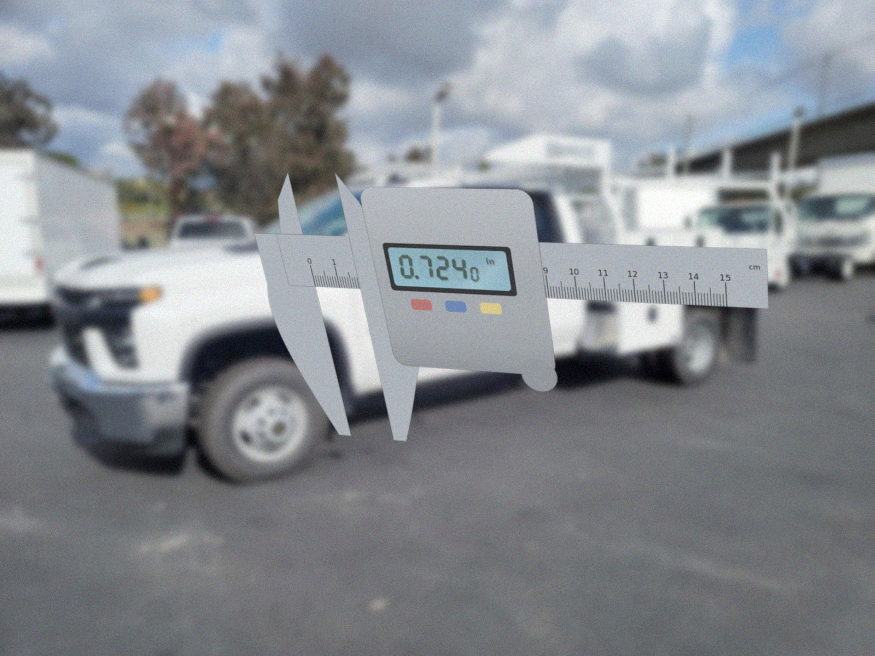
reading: in 0.7240
